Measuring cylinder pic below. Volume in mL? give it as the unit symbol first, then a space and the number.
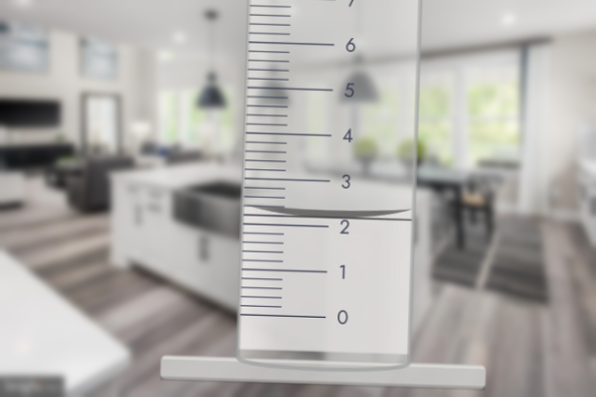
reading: mL 2.2
